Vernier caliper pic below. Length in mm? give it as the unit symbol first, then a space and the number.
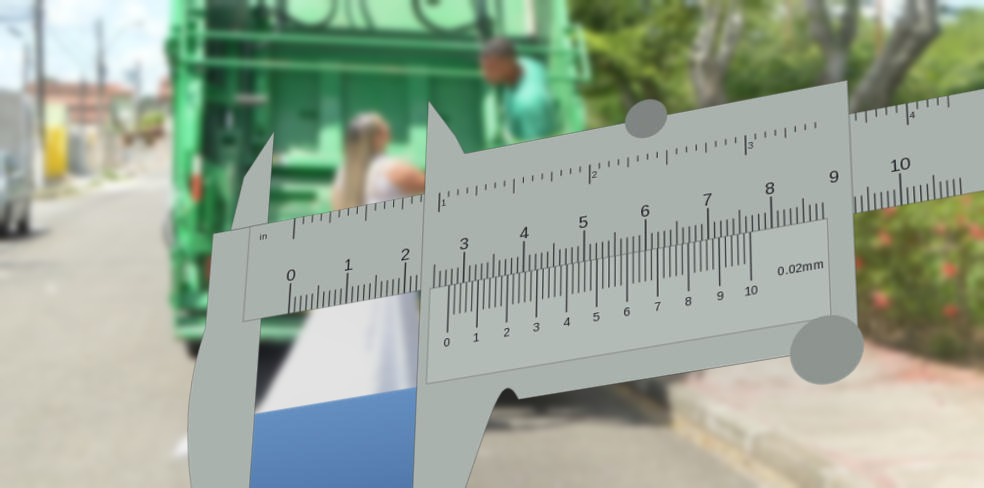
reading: mm 27.6
